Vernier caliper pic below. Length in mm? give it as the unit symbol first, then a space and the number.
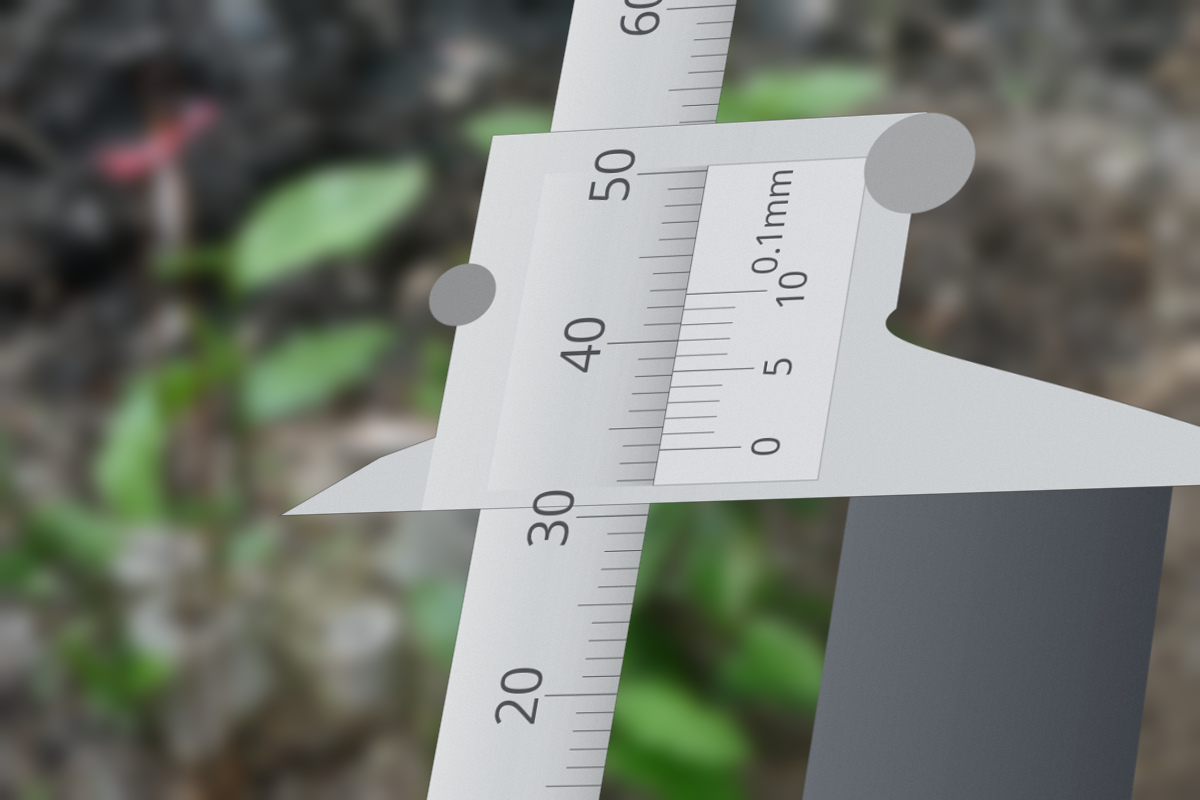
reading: mm 33.7
